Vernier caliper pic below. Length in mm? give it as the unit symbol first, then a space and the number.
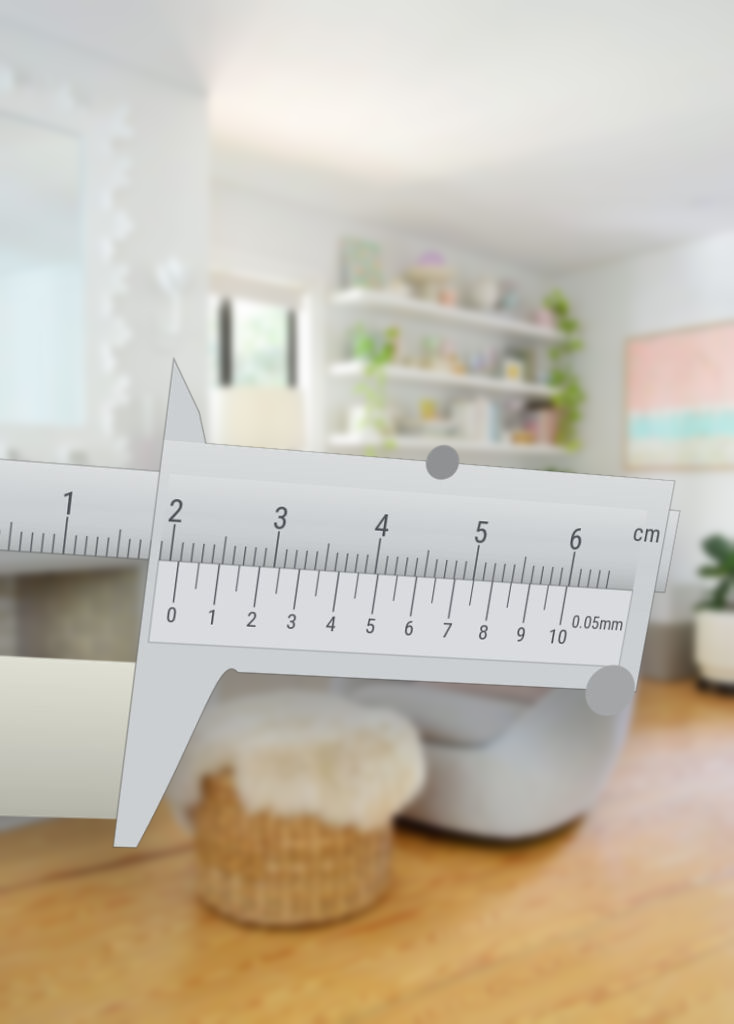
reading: mm 20.8
